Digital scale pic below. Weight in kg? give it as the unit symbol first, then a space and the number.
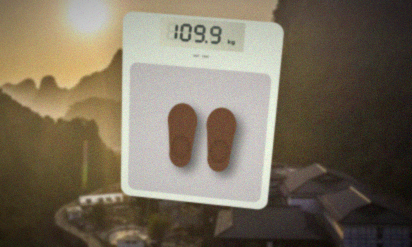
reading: kg 109.9
